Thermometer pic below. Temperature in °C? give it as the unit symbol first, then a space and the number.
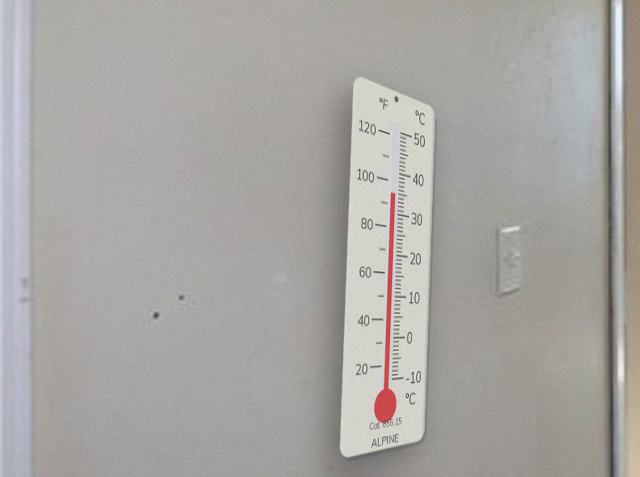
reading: °C 35
